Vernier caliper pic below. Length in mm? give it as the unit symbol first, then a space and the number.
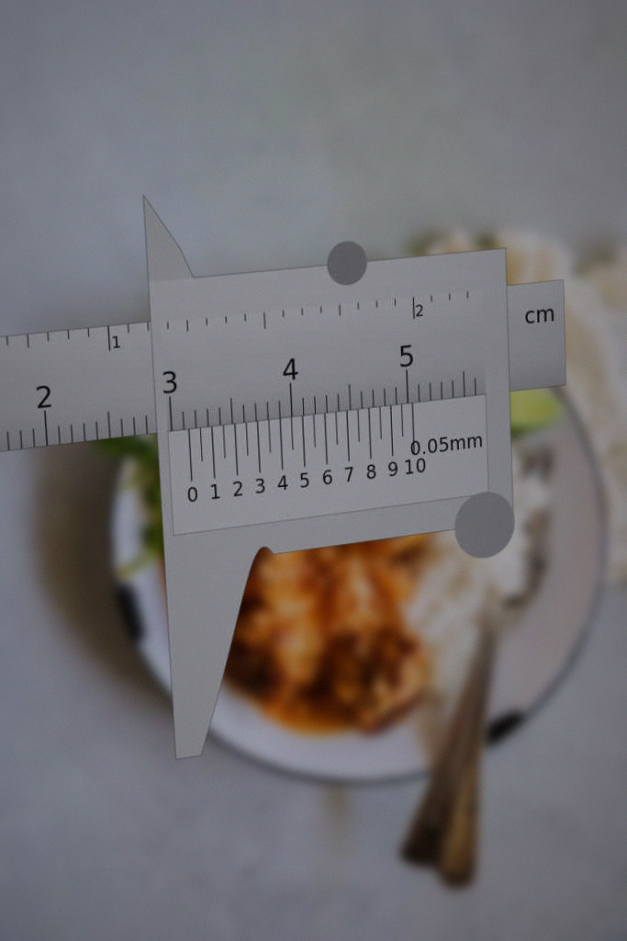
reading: mm 31.4
